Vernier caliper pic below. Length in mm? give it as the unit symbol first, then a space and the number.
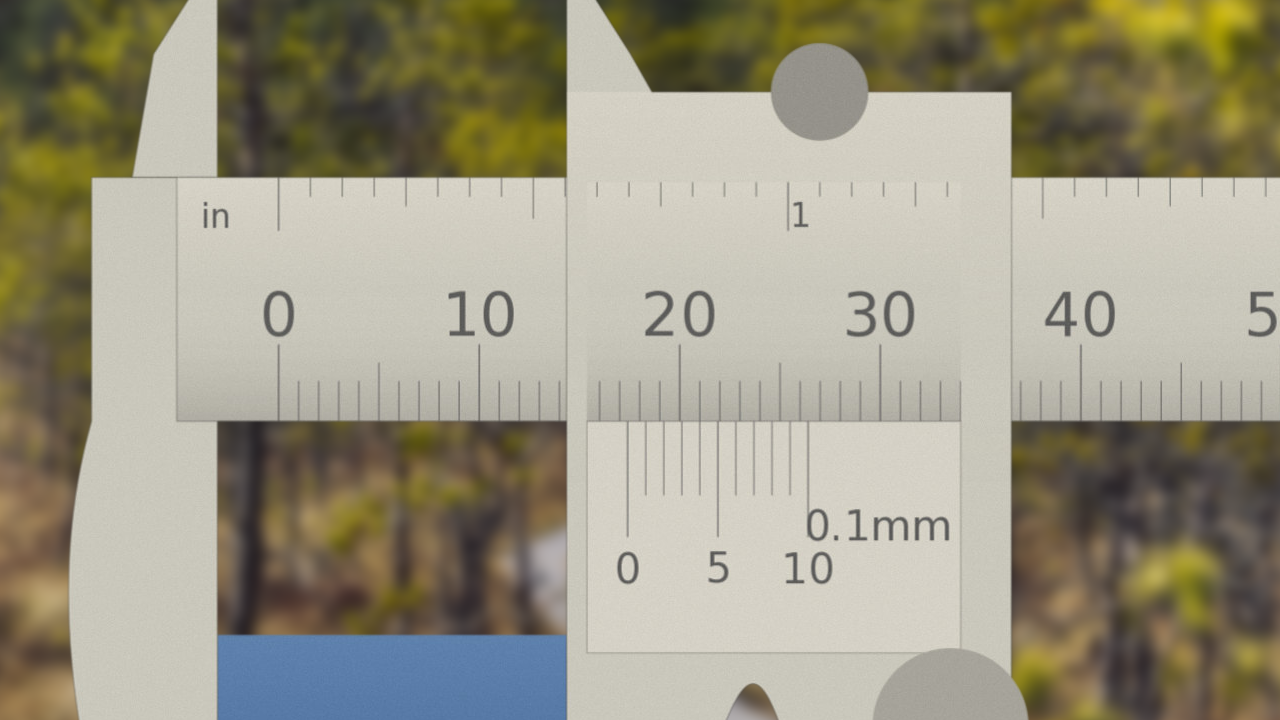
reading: mm 17.4
